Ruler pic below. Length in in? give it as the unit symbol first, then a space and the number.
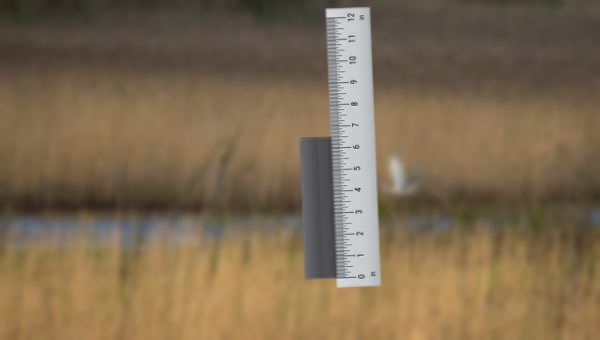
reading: in 6.5
